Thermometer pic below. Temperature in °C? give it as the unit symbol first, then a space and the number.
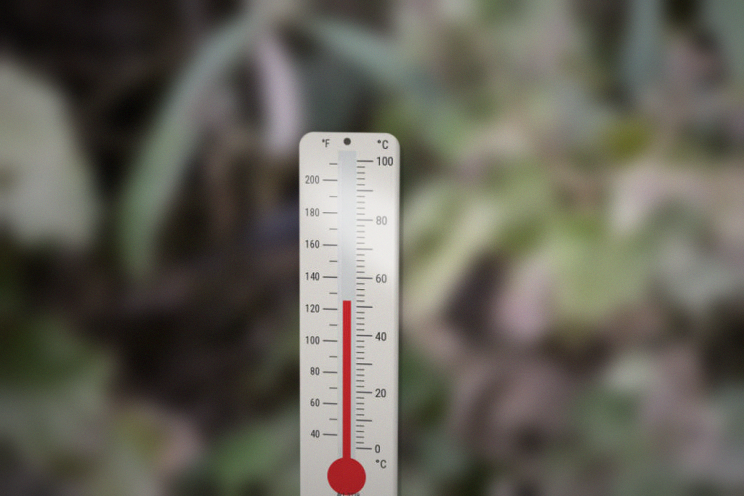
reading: °C 52
